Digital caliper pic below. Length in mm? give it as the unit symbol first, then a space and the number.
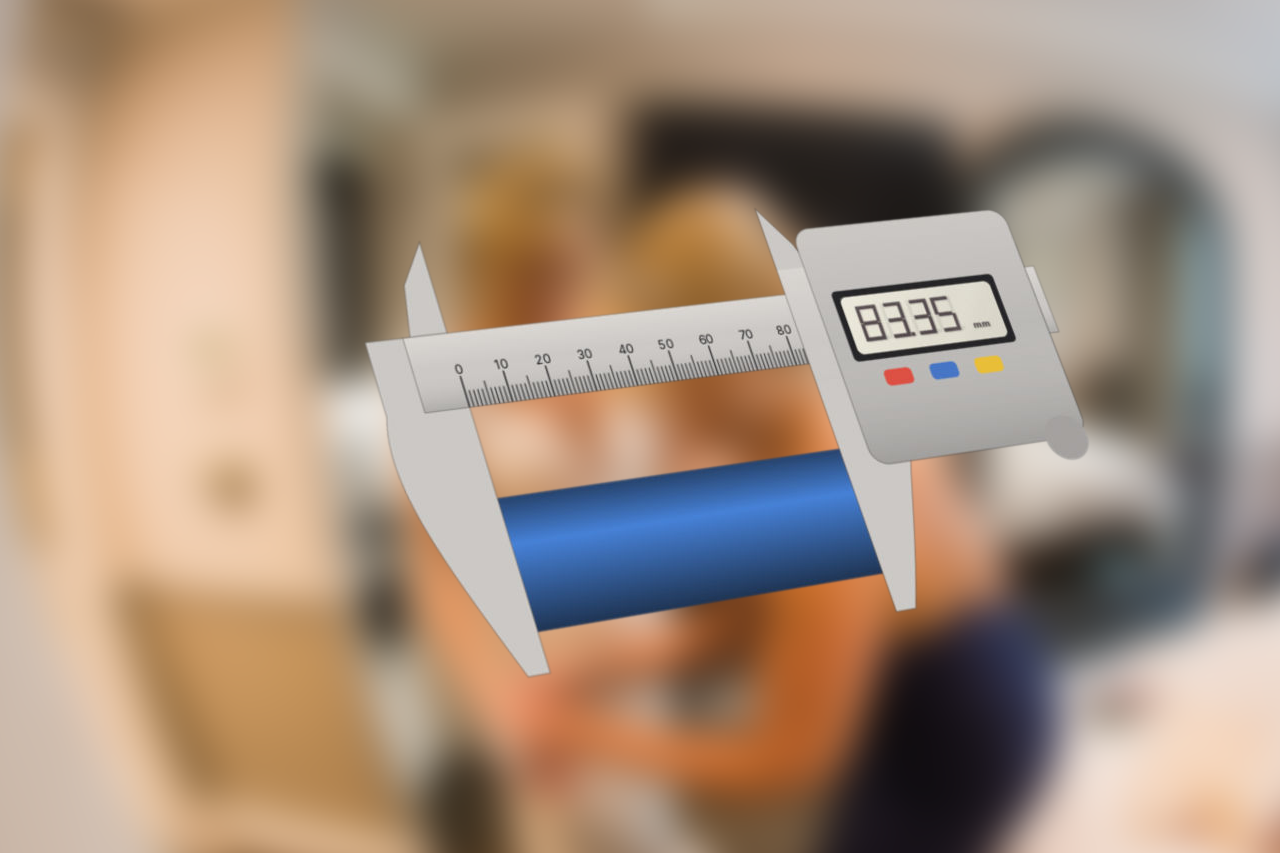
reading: mm 83.35
